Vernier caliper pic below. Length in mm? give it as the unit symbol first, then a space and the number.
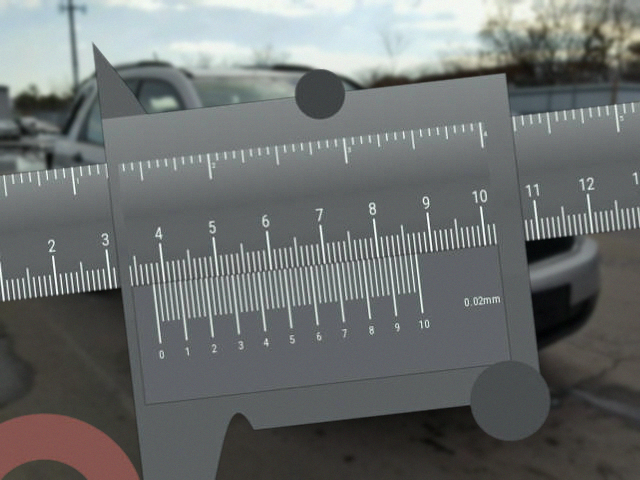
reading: mm 38.0
